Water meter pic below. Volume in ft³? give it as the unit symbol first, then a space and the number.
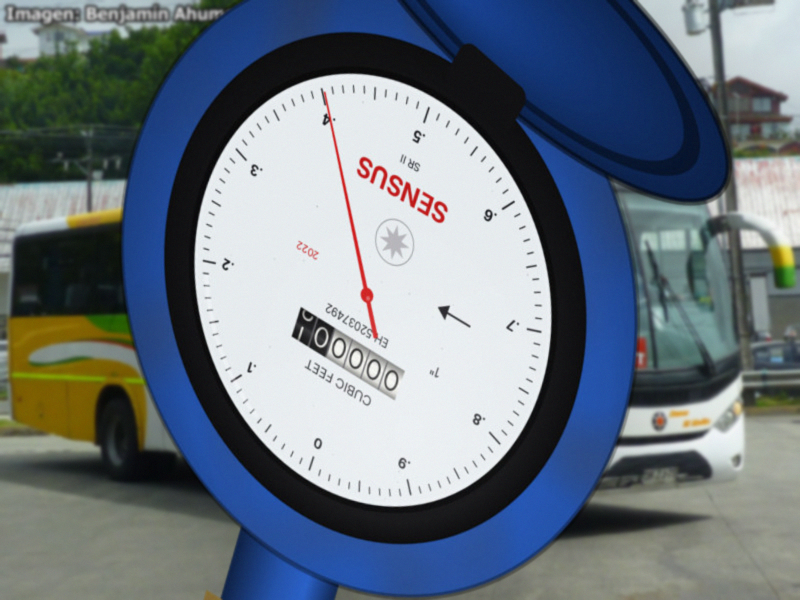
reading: ft³ 1.40
